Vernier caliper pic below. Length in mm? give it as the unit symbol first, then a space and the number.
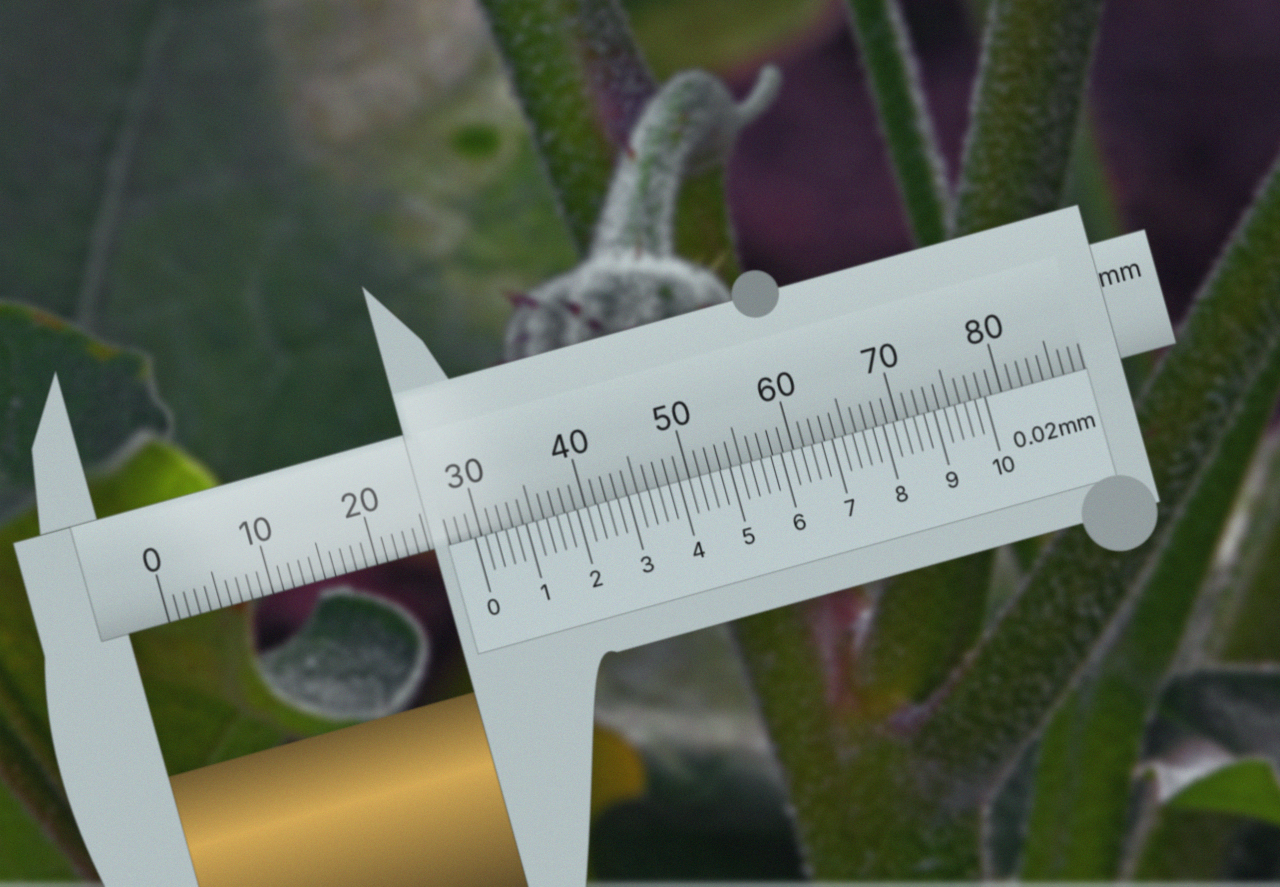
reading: mm 29.4
